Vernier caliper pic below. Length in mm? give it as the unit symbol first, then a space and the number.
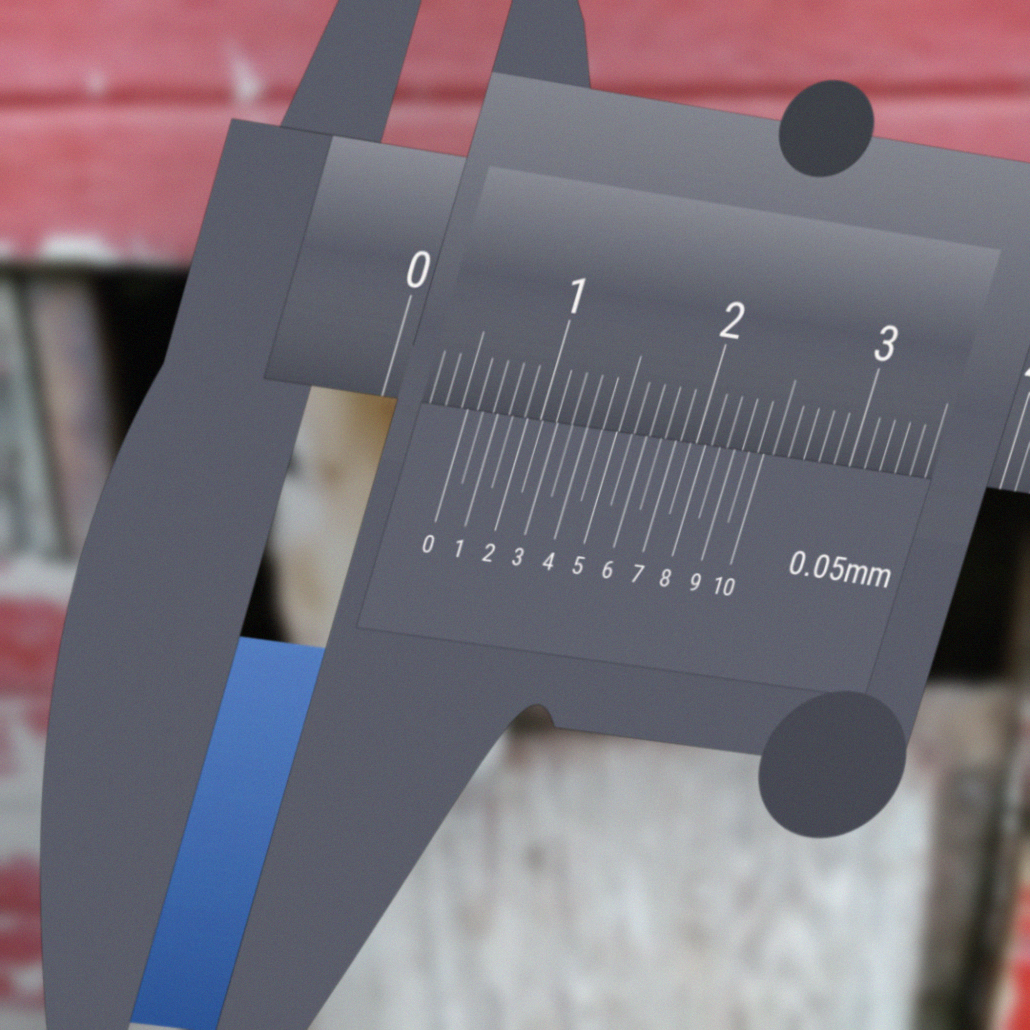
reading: mm 5.4
